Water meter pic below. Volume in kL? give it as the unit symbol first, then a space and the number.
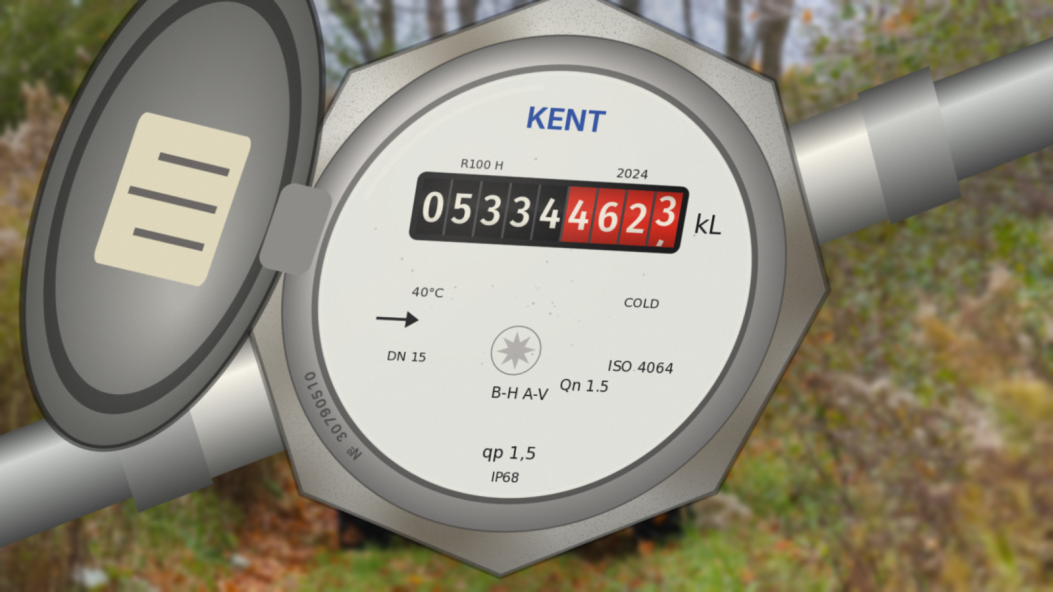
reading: kL 5334.4623
